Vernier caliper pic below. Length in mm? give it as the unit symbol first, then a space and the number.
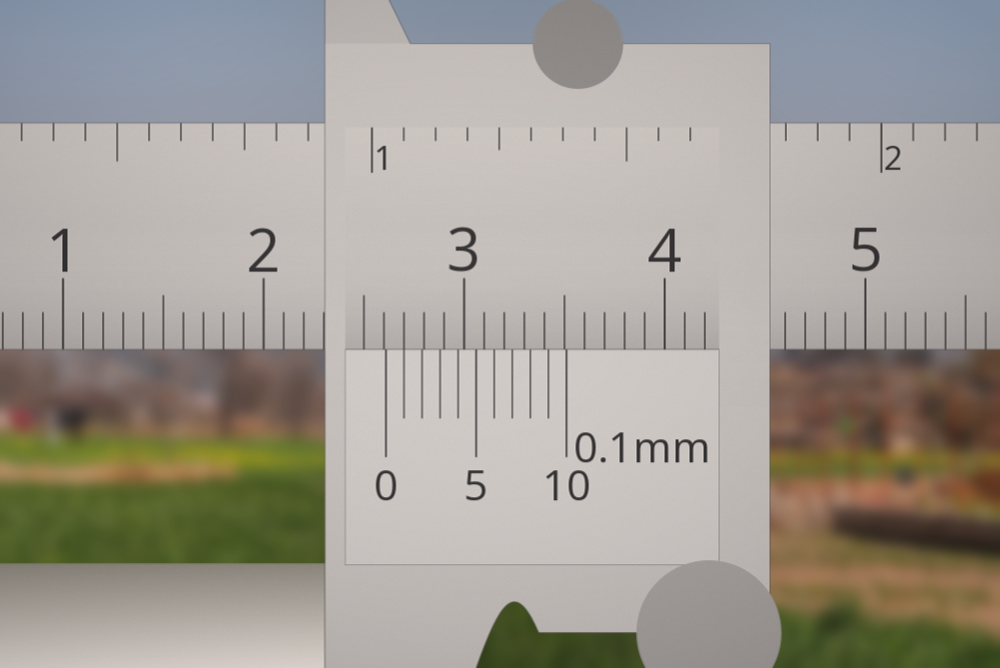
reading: mm 26.1
